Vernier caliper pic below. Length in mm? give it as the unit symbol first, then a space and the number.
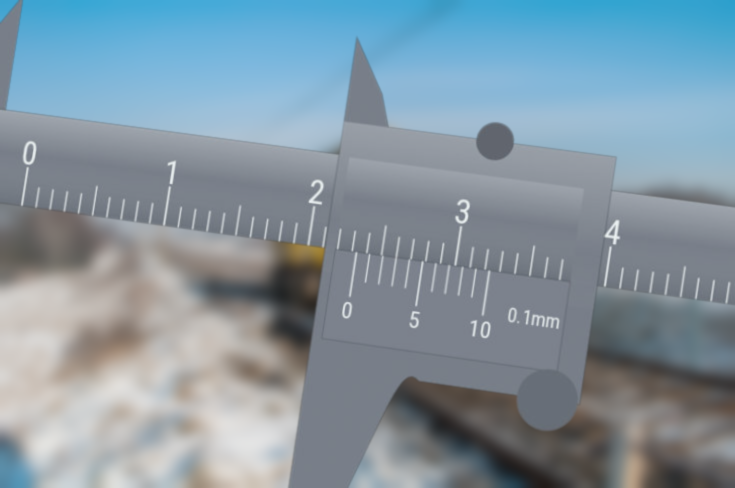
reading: mm 23.3
